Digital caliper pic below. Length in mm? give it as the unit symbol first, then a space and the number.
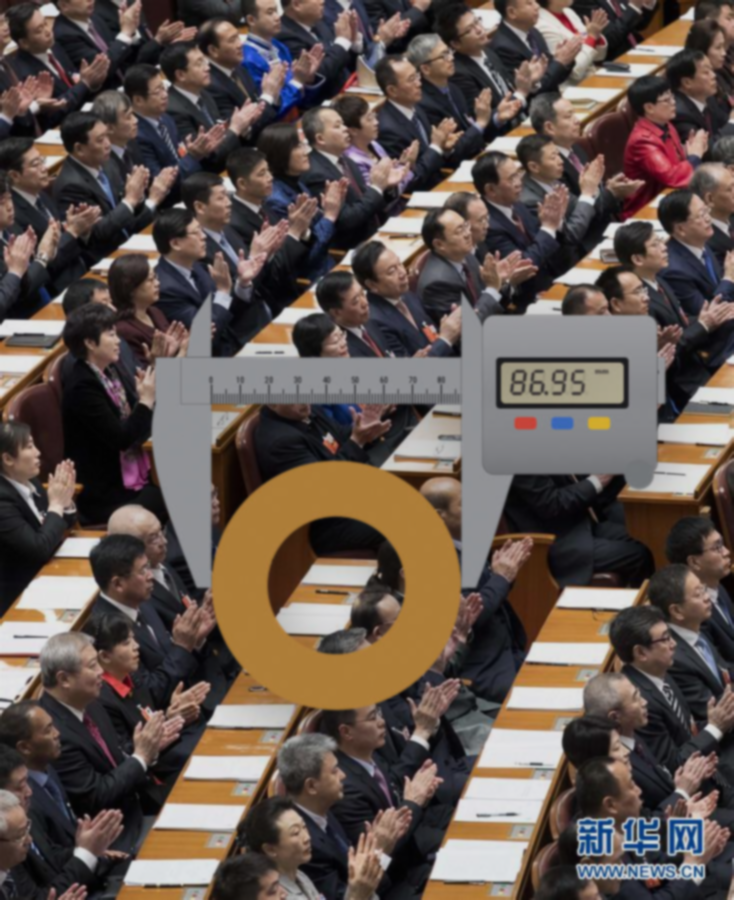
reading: mm 86.95
